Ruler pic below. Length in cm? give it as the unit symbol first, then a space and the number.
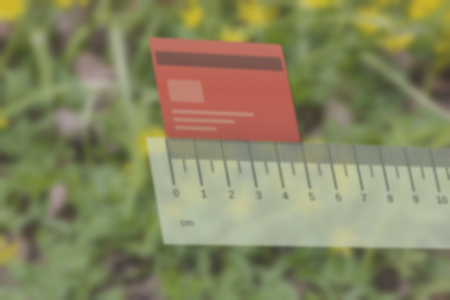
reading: cm 5
